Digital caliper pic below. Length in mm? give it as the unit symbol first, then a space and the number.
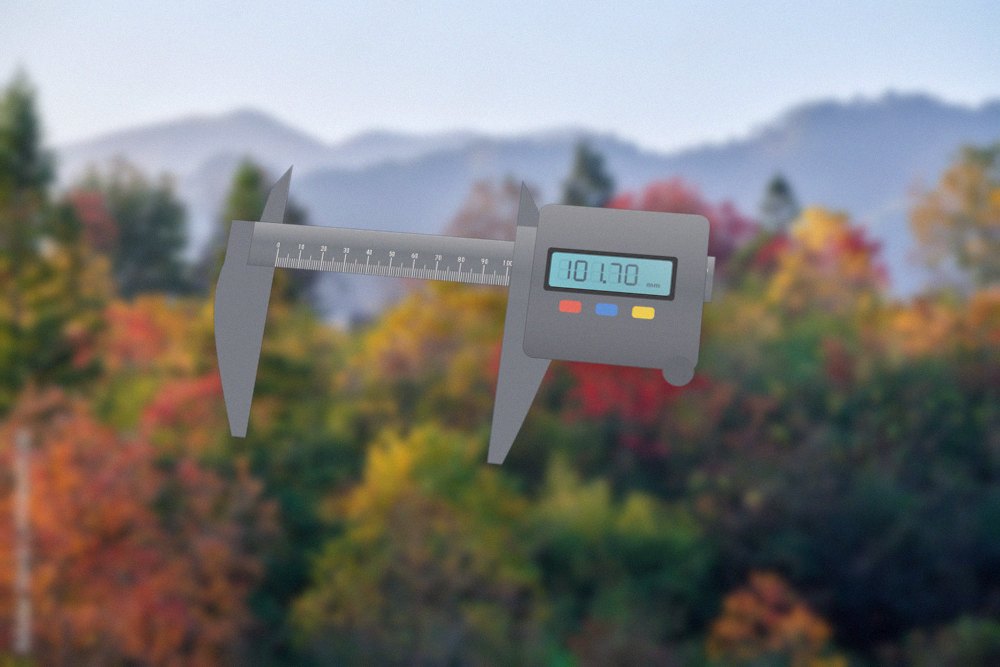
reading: mm 101.70
